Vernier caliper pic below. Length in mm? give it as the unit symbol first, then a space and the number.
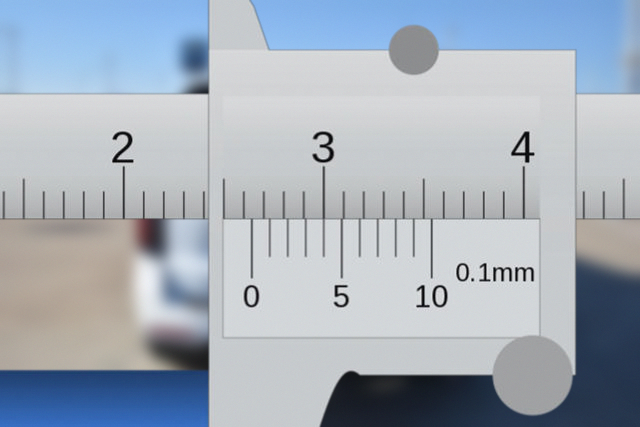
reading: mm 26.4
